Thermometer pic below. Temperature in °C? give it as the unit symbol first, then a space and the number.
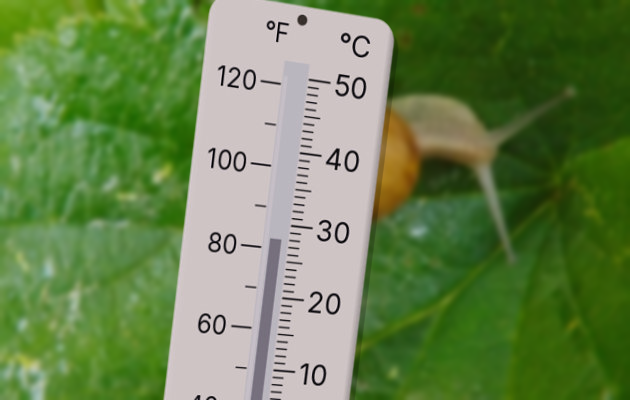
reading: °C 28
